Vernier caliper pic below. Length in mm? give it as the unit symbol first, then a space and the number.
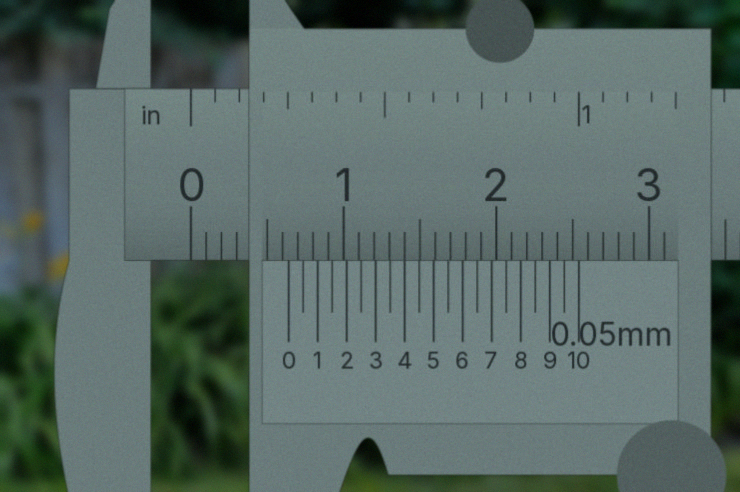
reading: mm 6.4
